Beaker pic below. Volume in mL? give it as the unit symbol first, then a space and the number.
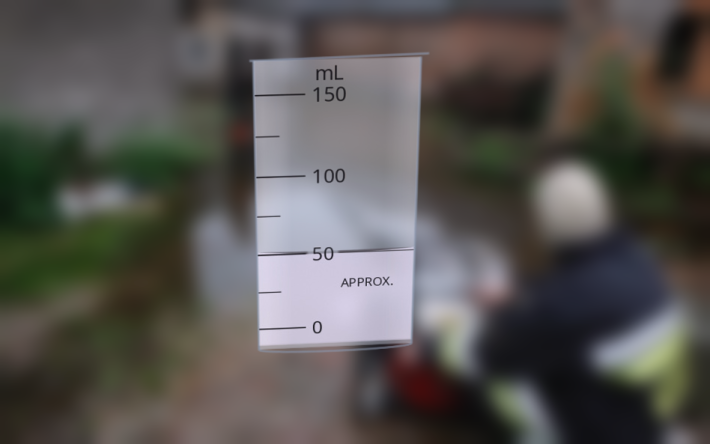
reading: mL 50
